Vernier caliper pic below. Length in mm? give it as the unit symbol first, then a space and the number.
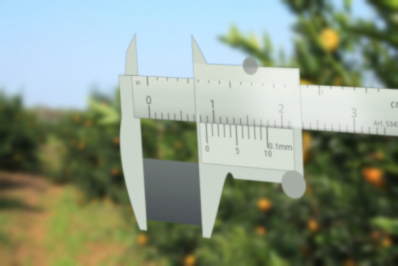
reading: mm 8.8
